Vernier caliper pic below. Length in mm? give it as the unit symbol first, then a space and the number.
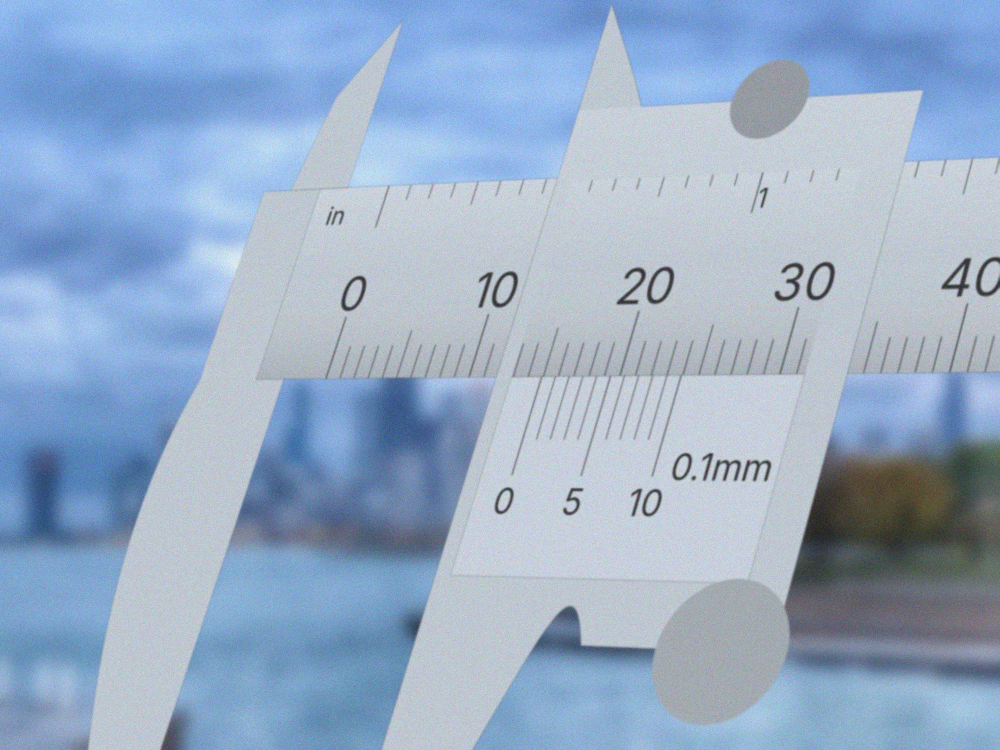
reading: mm 14.9
